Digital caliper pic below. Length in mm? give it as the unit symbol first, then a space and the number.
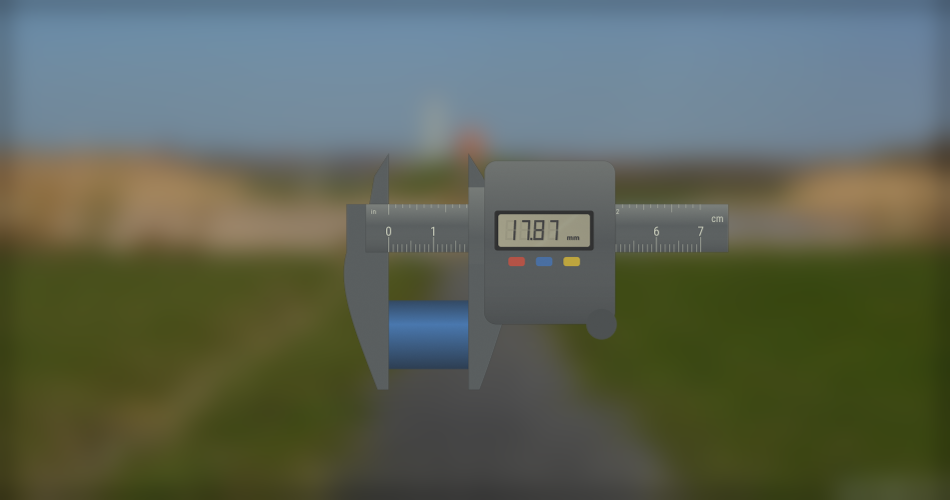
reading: mm 17.87
